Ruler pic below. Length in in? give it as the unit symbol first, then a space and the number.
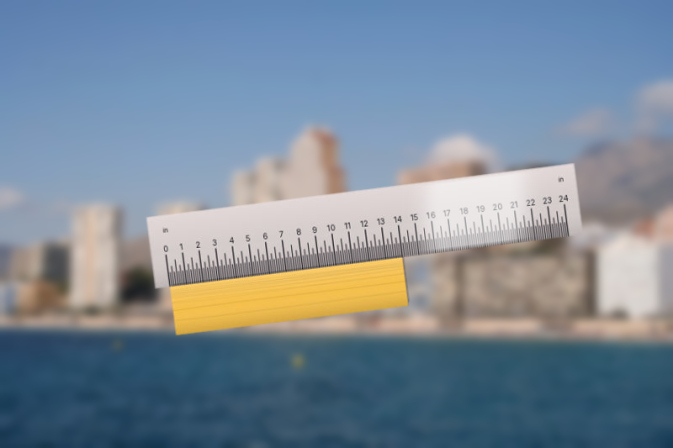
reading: in 14
